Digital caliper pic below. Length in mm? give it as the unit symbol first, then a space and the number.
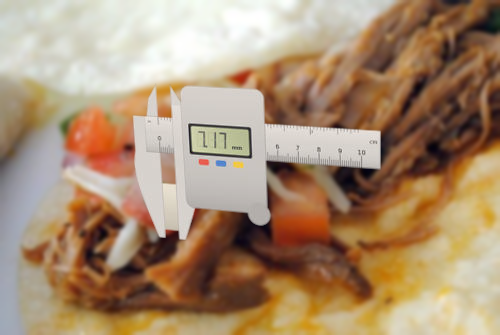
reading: mm 7.17
